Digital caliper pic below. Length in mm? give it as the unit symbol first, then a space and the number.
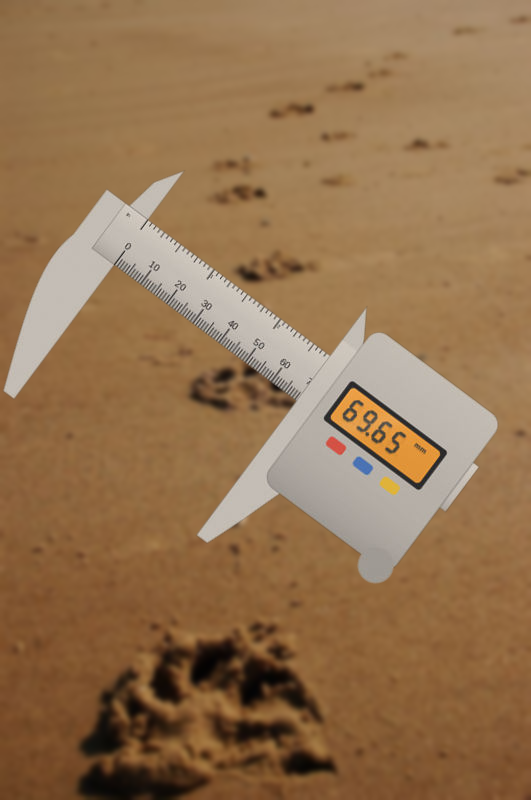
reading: mm 69.65
